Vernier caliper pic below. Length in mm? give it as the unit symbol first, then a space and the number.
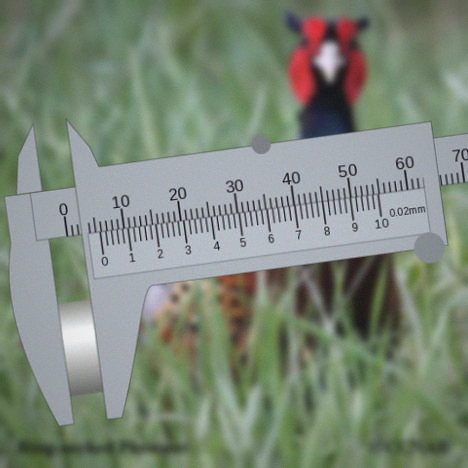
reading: mm 5.8
